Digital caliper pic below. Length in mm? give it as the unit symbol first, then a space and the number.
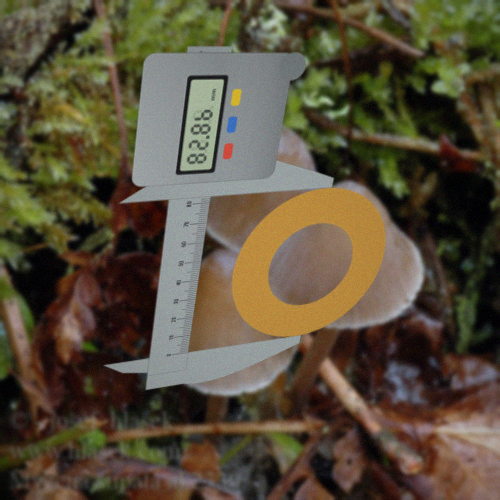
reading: mm 82.86
